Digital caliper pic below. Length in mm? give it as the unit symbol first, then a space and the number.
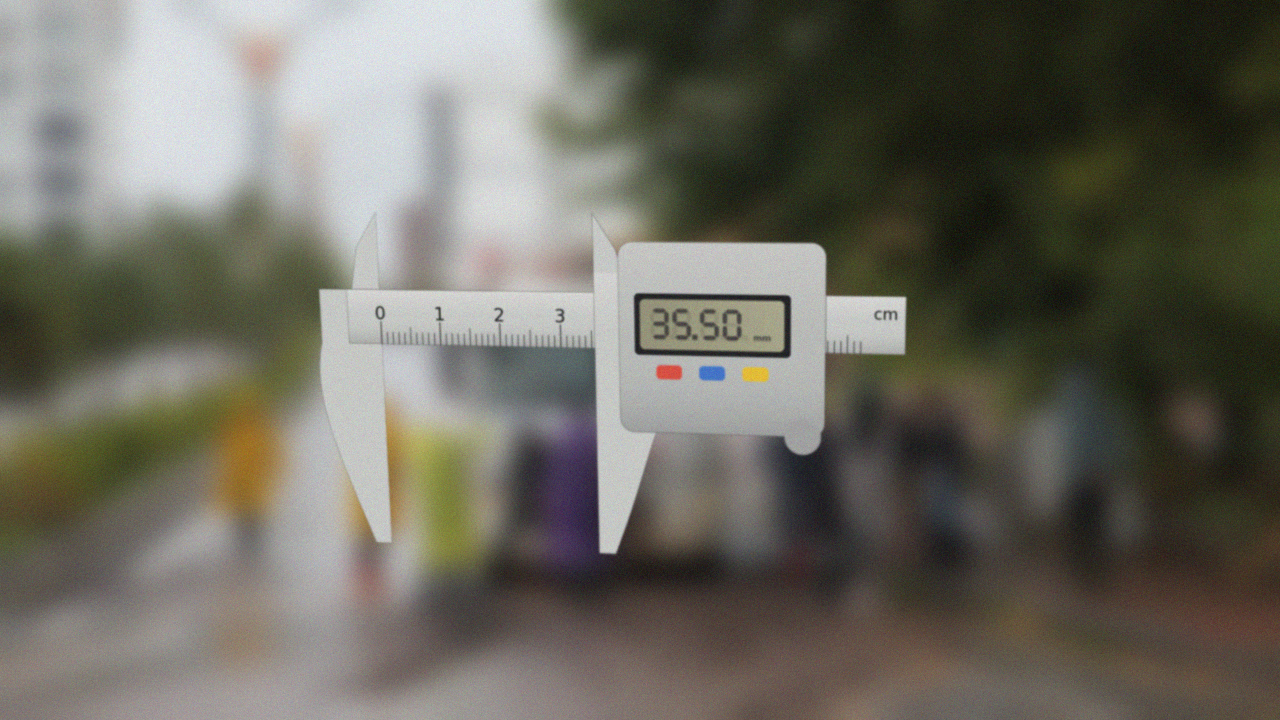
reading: mm 35.50
